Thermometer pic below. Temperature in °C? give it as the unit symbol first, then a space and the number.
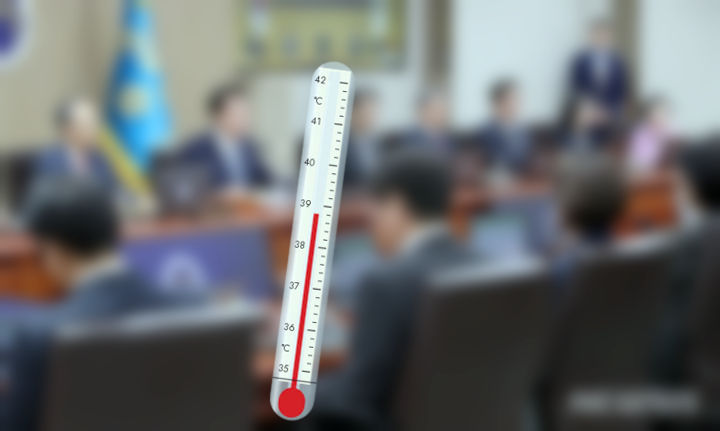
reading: °C 38.8
